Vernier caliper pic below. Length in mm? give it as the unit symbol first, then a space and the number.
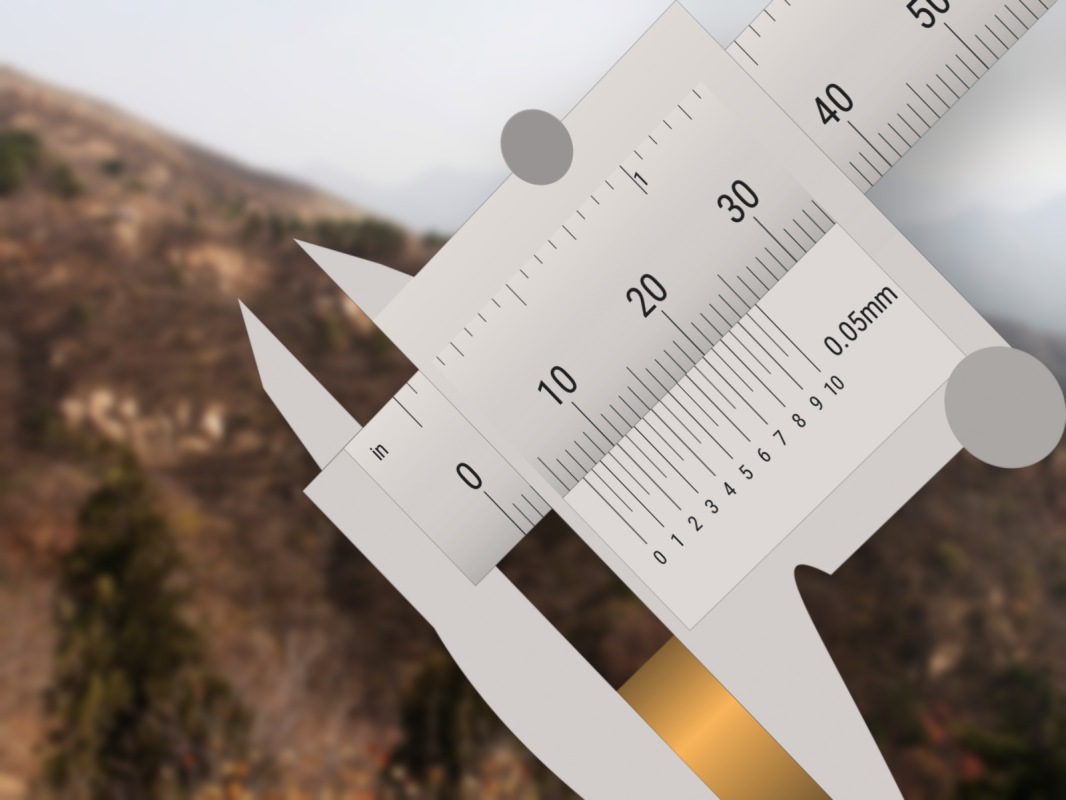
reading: mm 6.5
